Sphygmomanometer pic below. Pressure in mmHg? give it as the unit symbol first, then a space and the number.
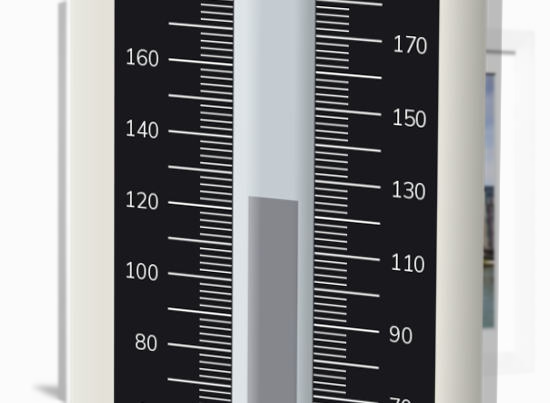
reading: mmHg 124
